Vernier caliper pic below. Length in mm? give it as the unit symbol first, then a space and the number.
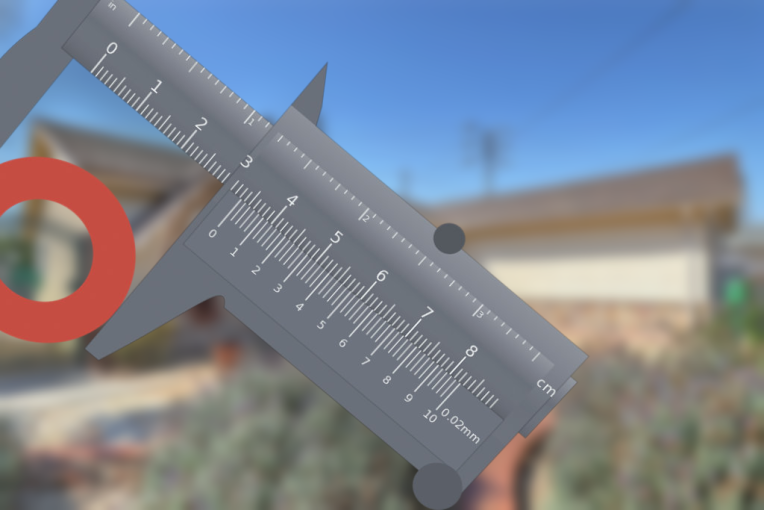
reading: mm 33.4
